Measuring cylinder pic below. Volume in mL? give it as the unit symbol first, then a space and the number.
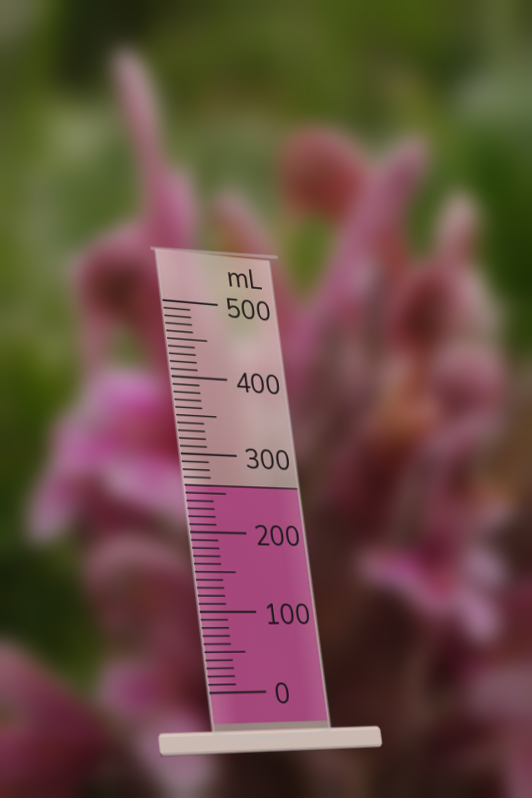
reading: mL 260
